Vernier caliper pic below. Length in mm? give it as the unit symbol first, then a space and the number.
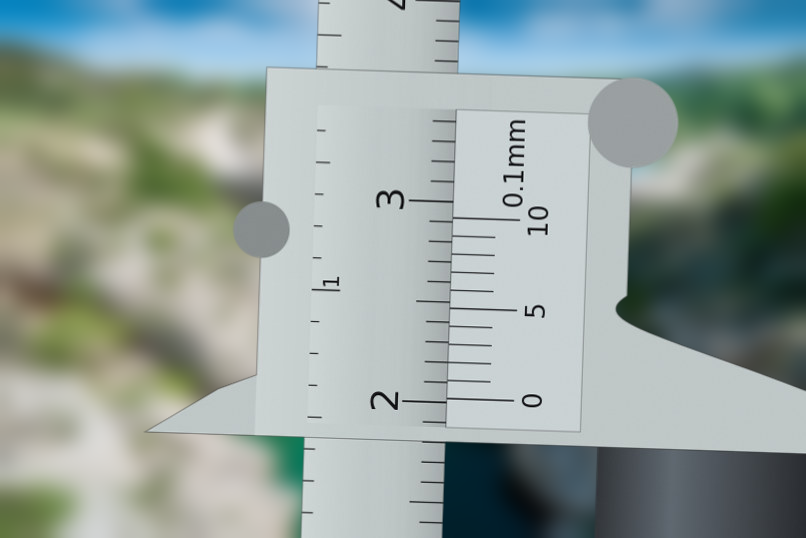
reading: mm 20.2
